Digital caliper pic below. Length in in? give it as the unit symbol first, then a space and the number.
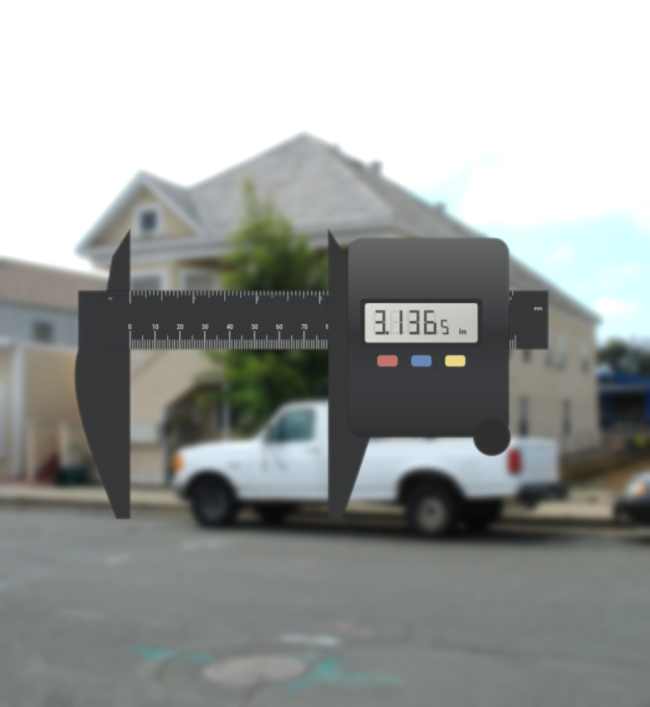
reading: in 3.1365
